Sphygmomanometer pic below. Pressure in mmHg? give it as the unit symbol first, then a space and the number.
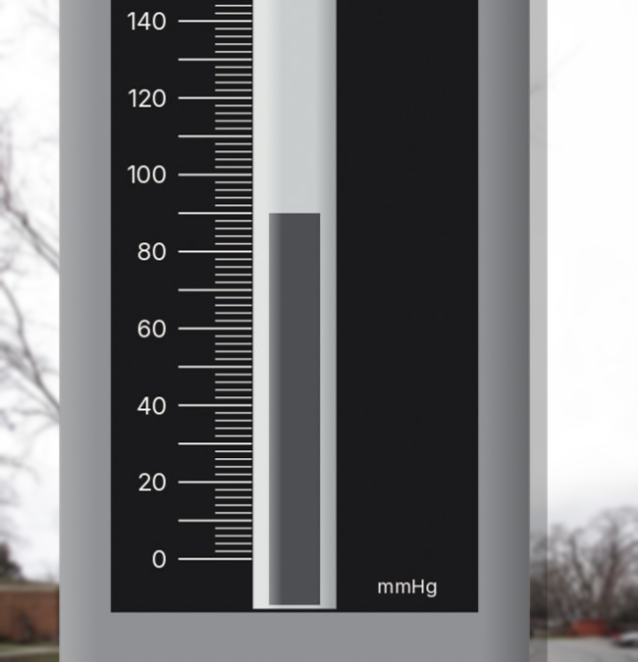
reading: mmHg 90
